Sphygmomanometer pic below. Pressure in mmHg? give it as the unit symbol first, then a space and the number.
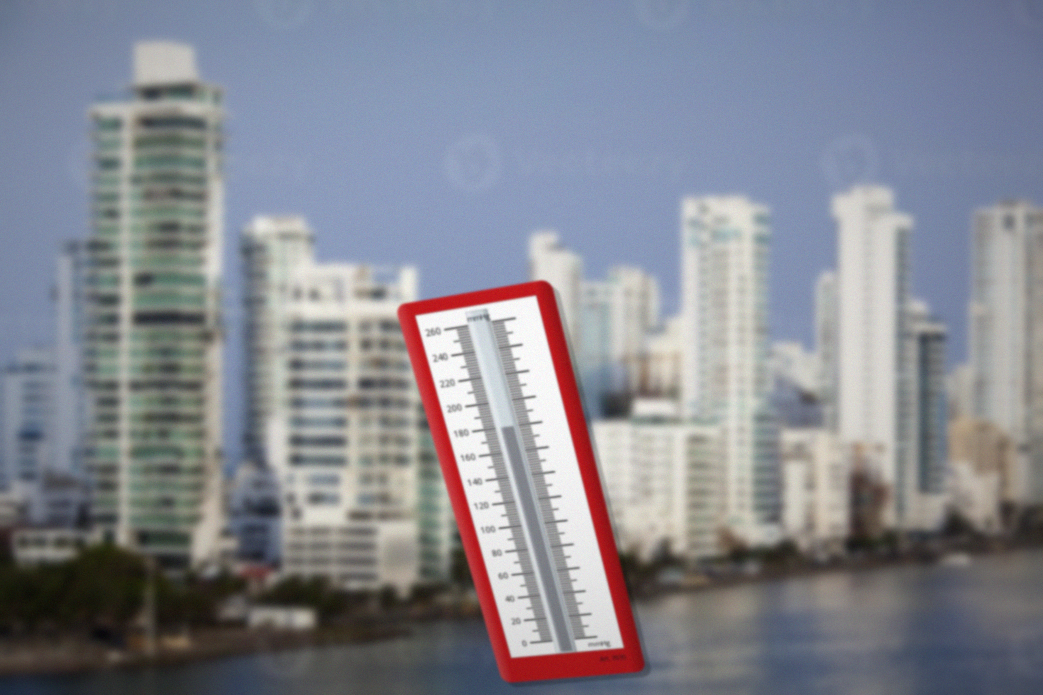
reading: mmHg 180
